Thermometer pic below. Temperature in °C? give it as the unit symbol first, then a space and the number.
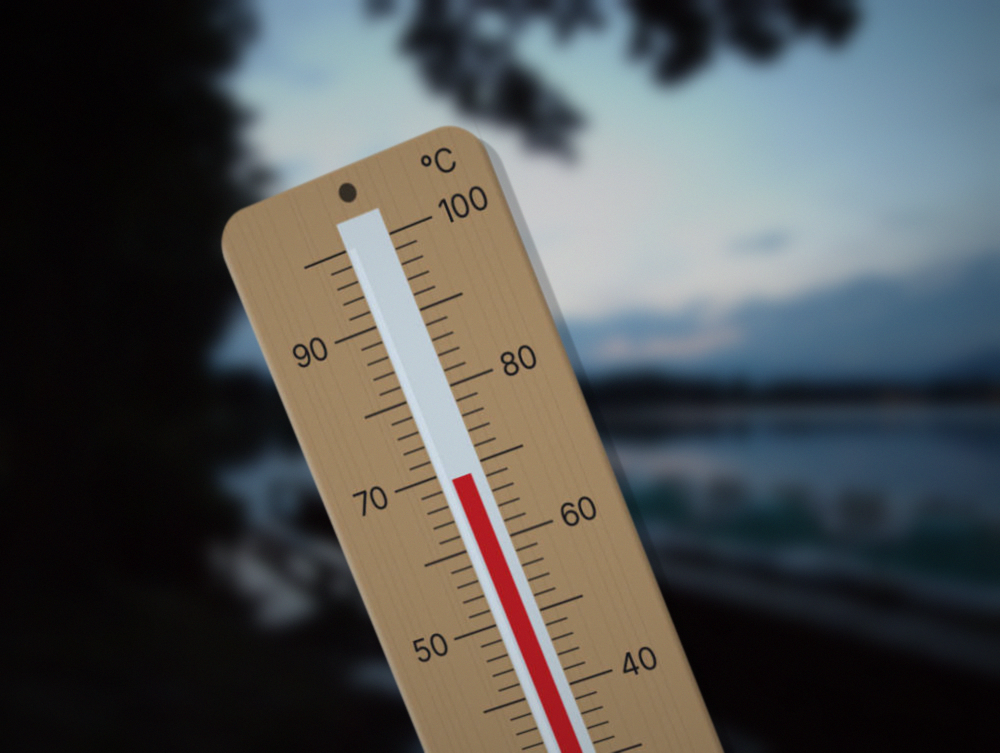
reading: °C 69
